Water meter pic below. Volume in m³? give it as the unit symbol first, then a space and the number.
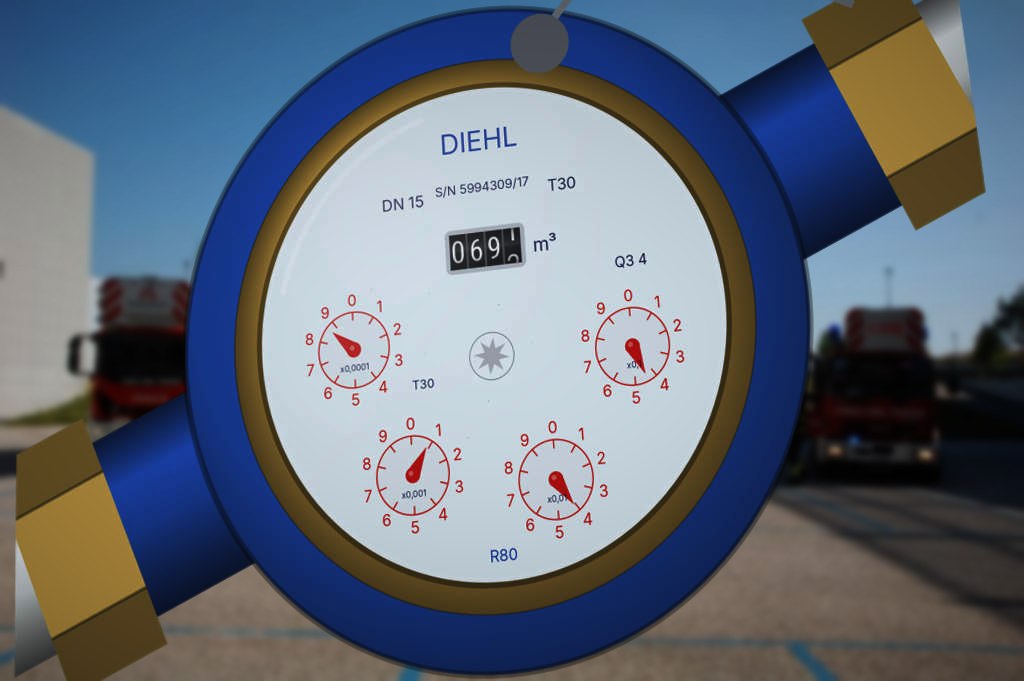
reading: m³ 691.4408
